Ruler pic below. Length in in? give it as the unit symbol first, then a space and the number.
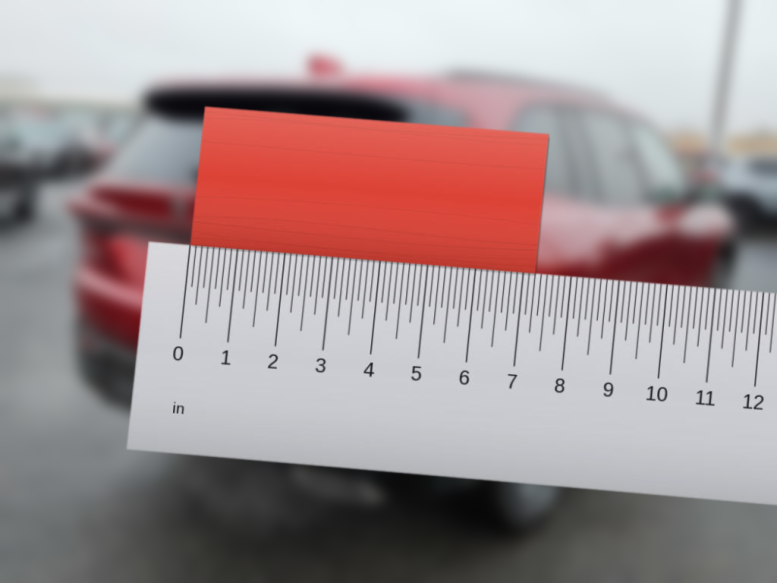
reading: in 7.25
